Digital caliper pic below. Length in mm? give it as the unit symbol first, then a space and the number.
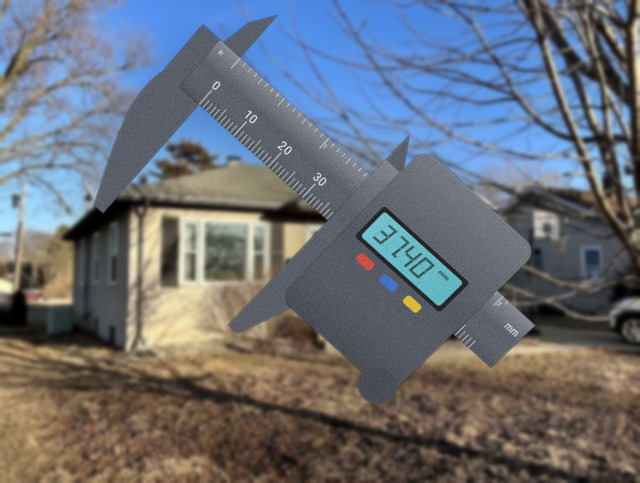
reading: mm 37.40
